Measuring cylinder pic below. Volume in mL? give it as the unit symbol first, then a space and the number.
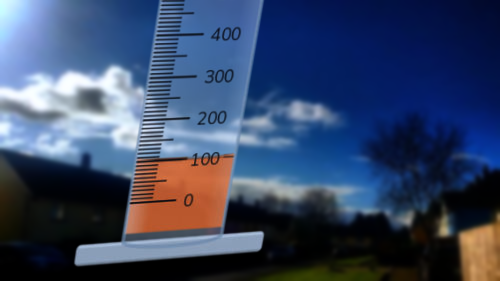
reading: mL 100
